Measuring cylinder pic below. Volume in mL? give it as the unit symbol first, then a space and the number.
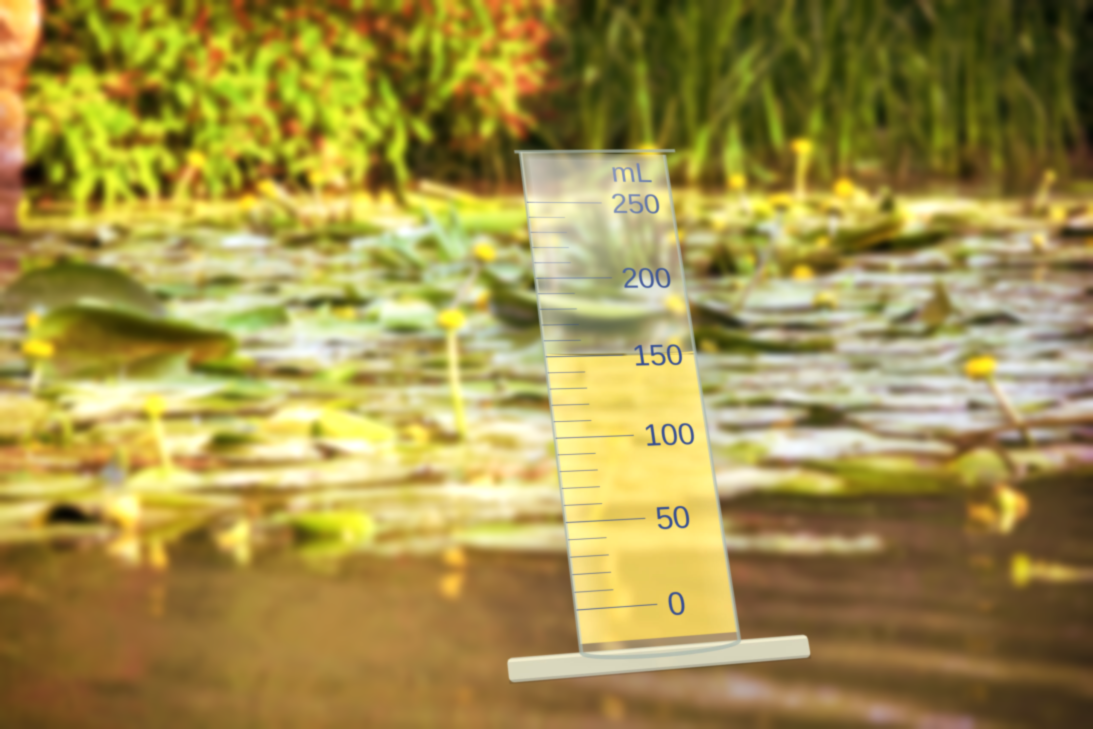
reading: mL 150
